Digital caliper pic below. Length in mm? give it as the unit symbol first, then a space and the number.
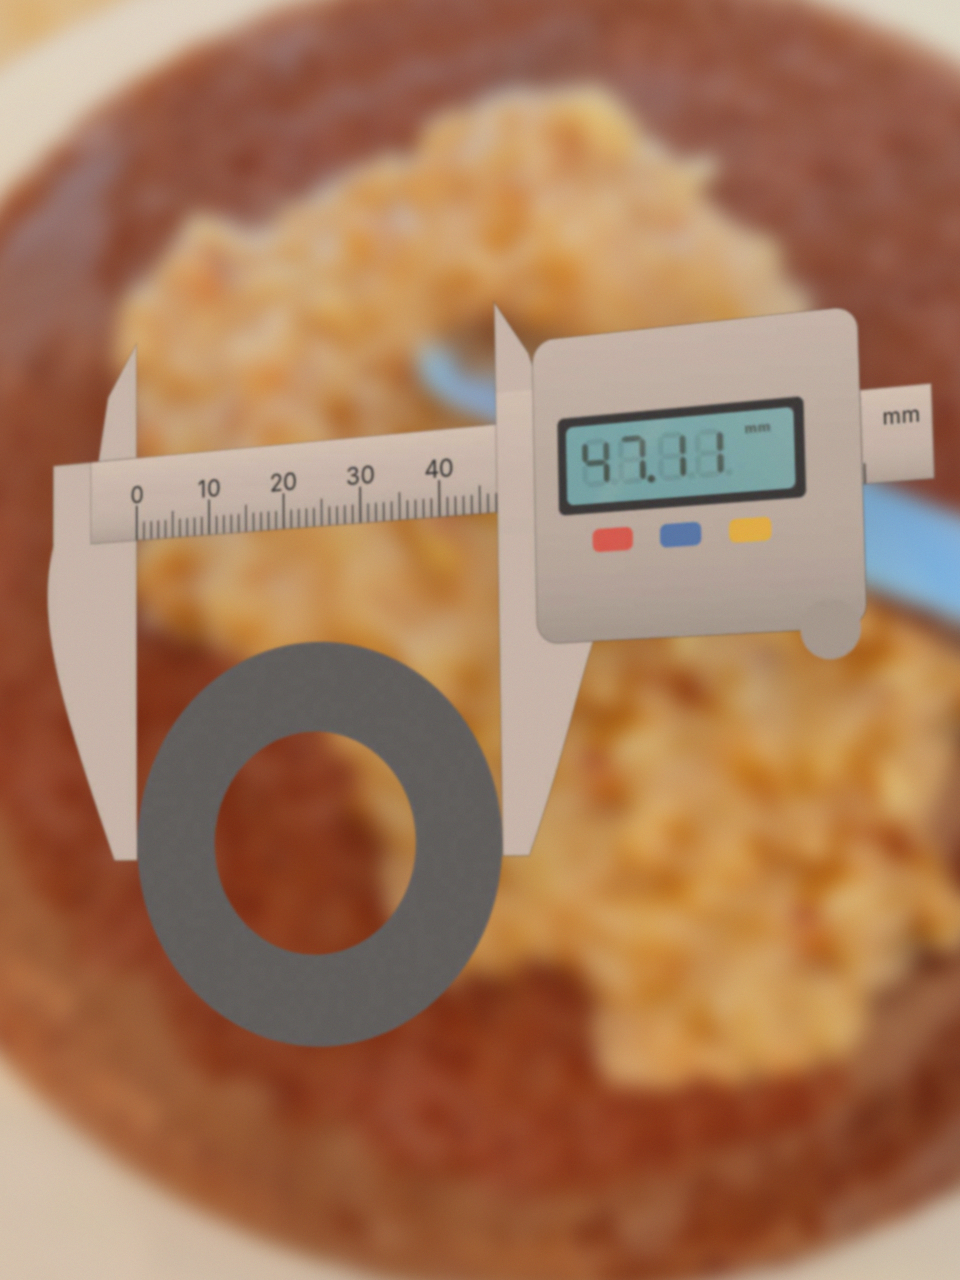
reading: mm 47.11
